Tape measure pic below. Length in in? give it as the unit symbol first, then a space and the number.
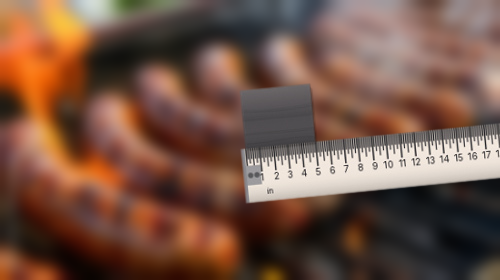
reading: in 5
